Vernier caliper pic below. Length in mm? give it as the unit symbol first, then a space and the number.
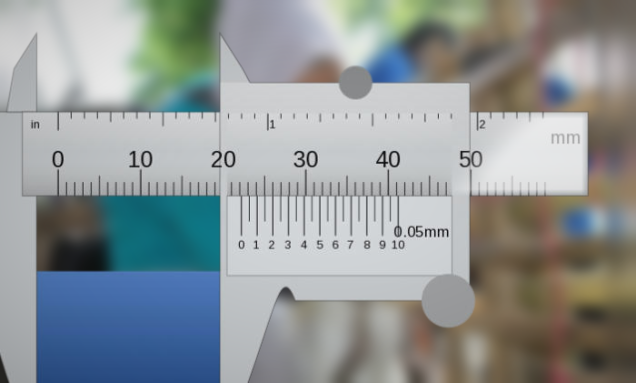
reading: mm 22.2
